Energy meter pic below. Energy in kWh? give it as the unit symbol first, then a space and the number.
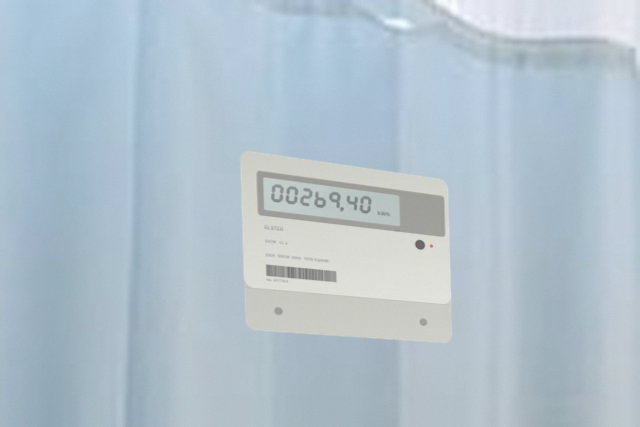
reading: kWh 269.40
